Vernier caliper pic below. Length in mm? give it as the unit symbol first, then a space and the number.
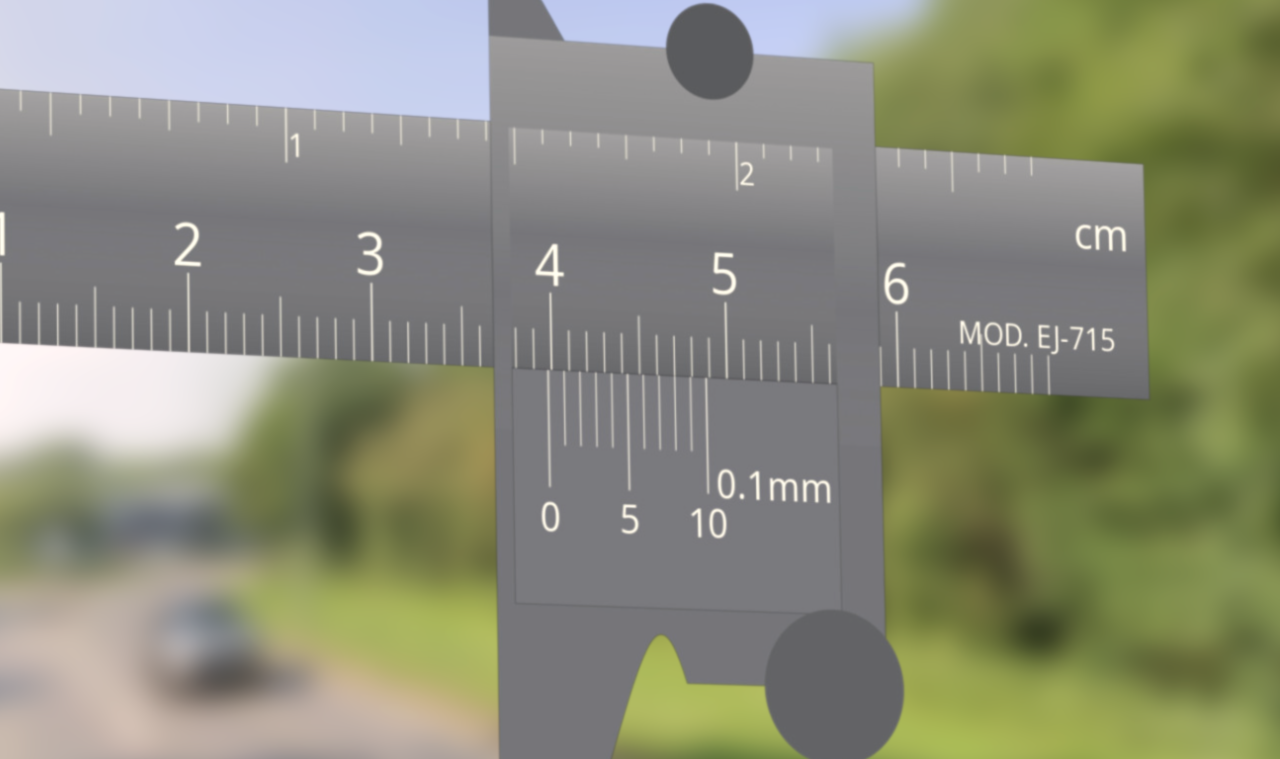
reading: mm 39.8
